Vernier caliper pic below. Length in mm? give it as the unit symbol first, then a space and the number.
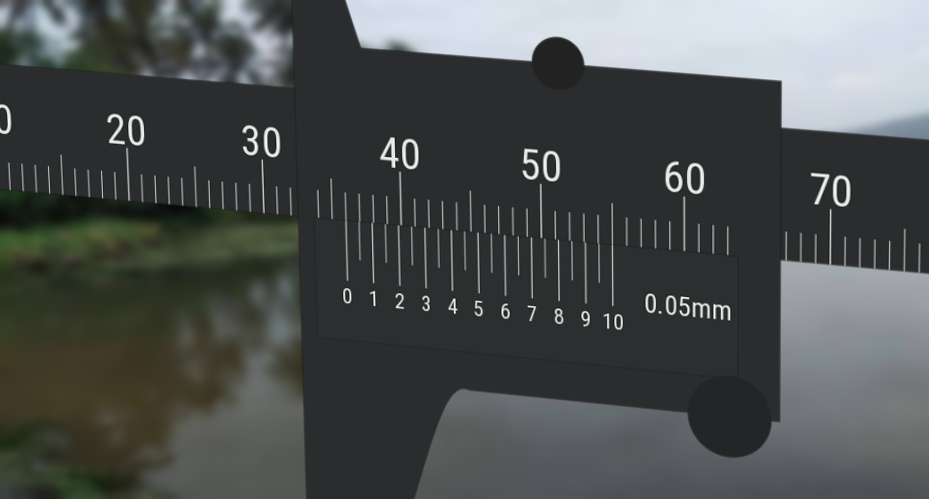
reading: mm 36.0
